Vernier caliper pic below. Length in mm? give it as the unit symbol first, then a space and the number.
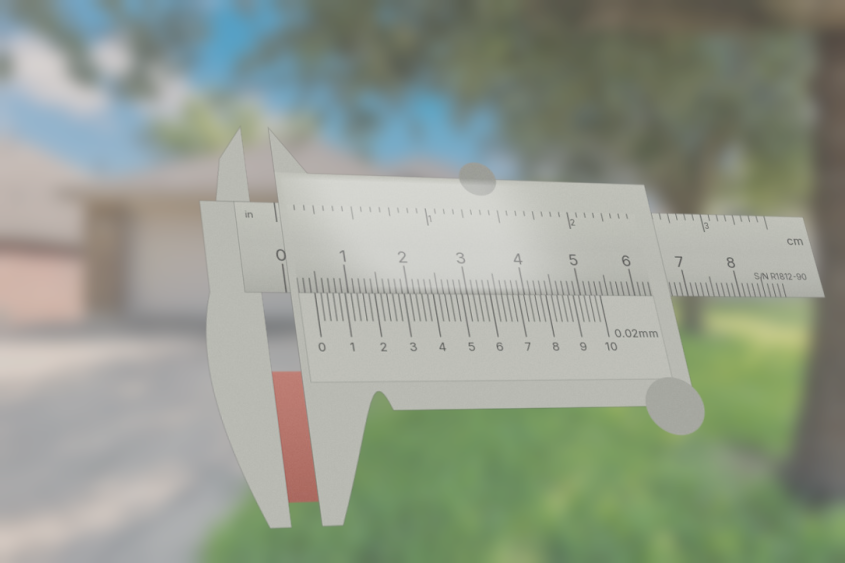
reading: mm 4.6
